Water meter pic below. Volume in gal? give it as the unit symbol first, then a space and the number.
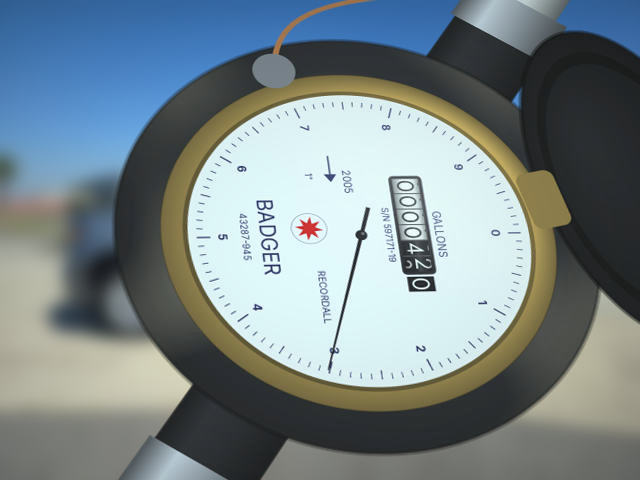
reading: gal 423.0
